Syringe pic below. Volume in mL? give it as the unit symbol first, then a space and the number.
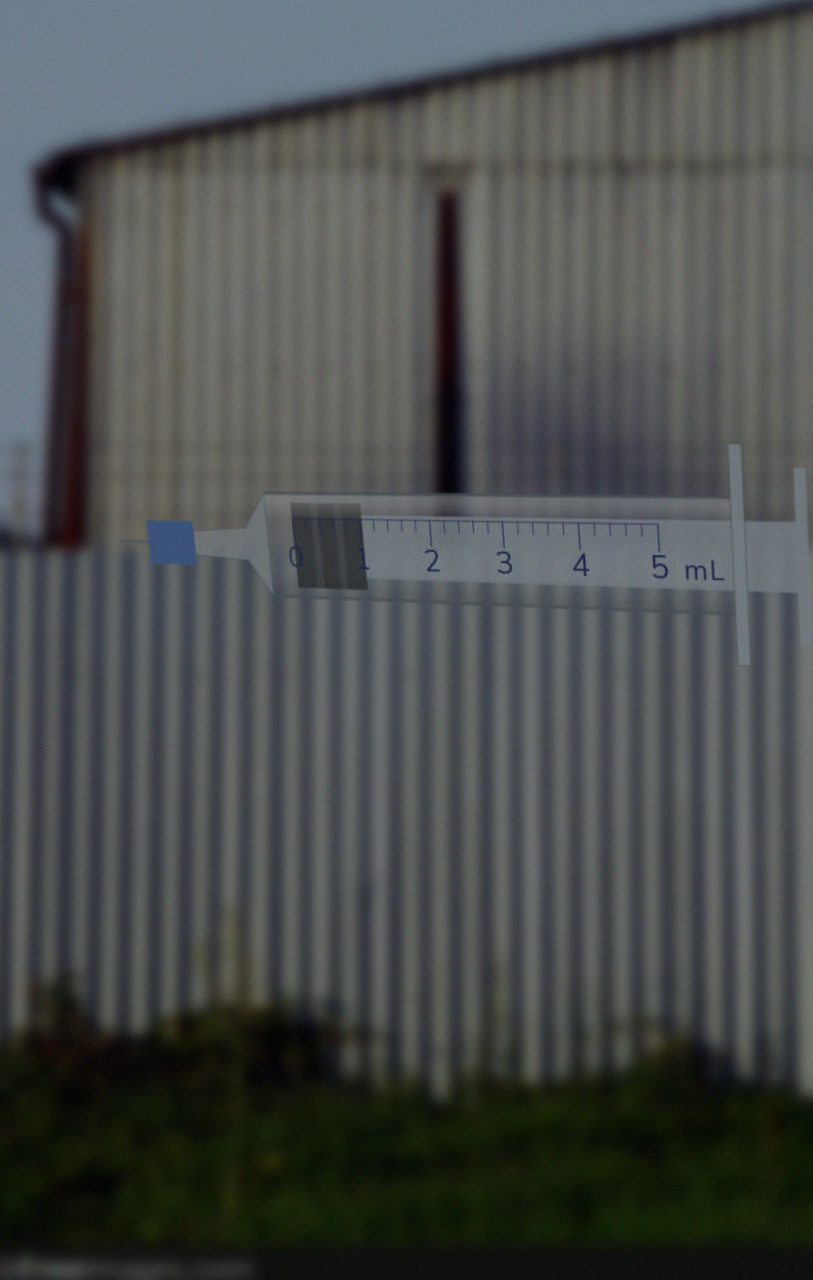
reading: mL 0
